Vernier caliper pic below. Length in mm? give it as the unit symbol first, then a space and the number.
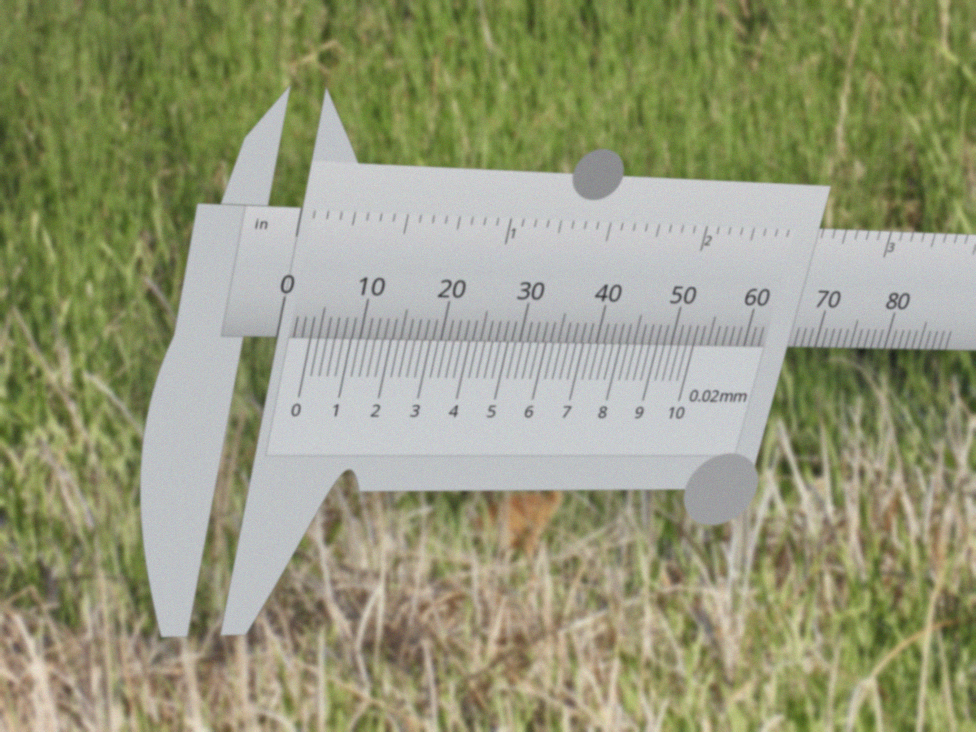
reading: mm 4.0
